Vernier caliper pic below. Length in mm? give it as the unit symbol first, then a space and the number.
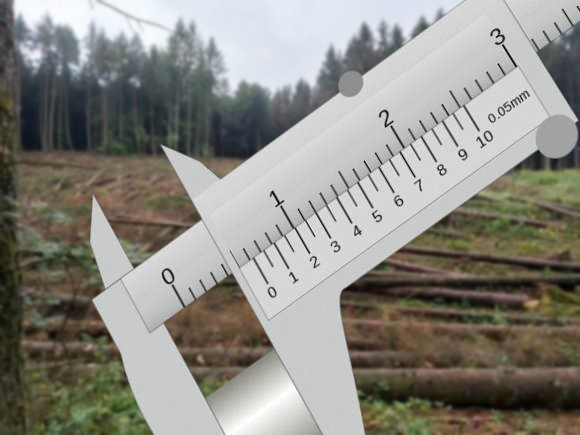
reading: mm 6.3
